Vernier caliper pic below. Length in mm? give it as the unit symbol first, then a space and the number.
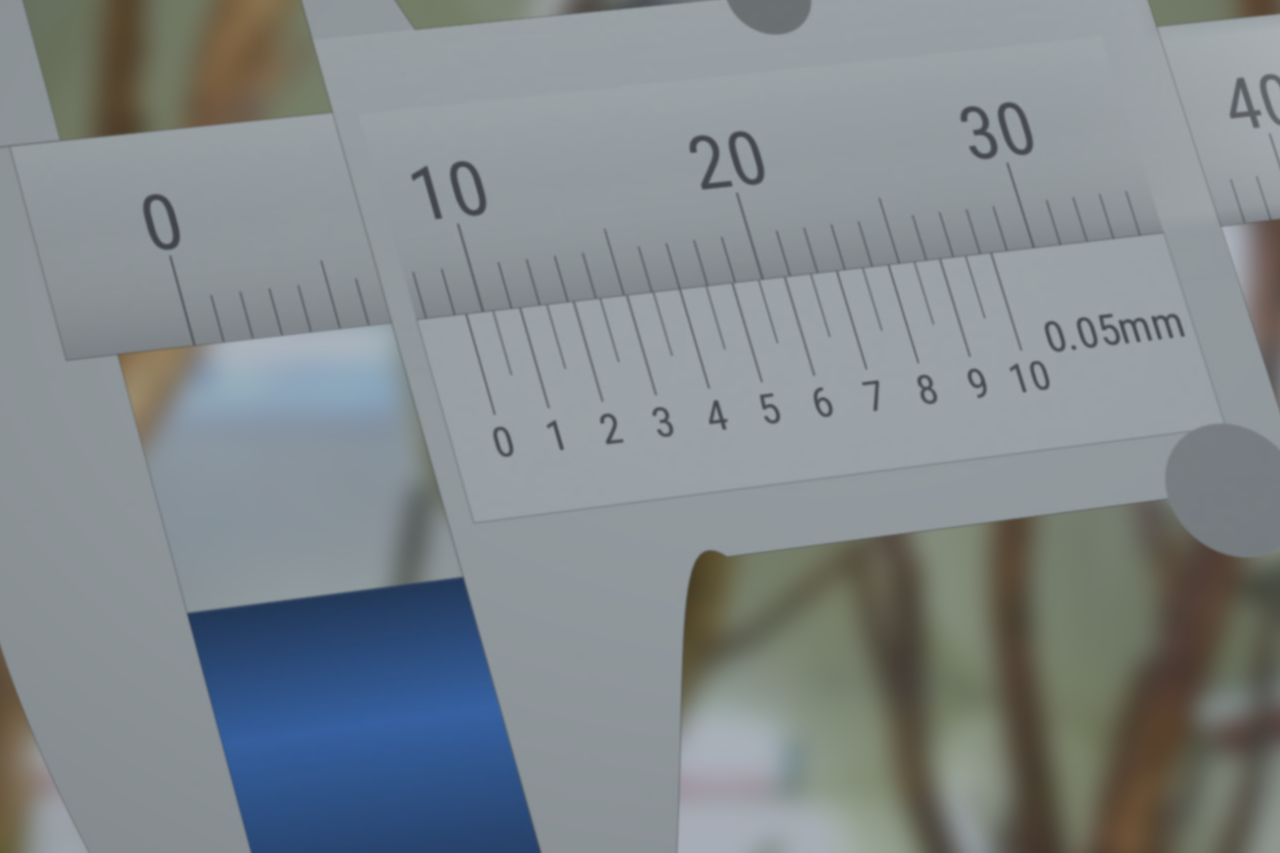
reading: mm 9.4
